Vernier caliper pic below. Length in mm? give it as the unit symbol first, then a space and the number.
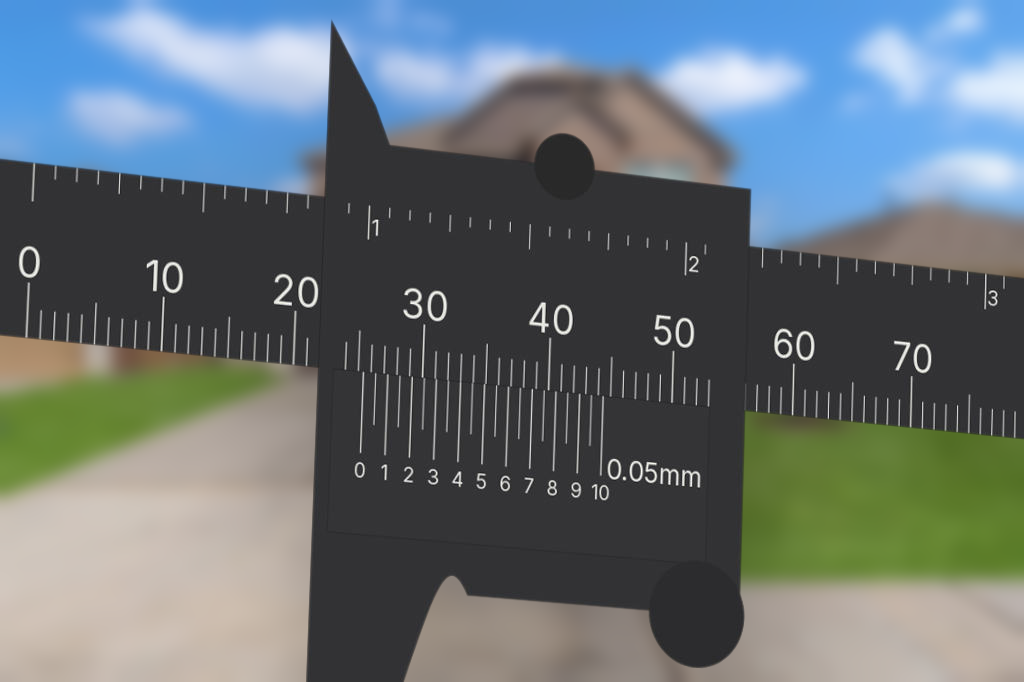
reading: mm 25.4
